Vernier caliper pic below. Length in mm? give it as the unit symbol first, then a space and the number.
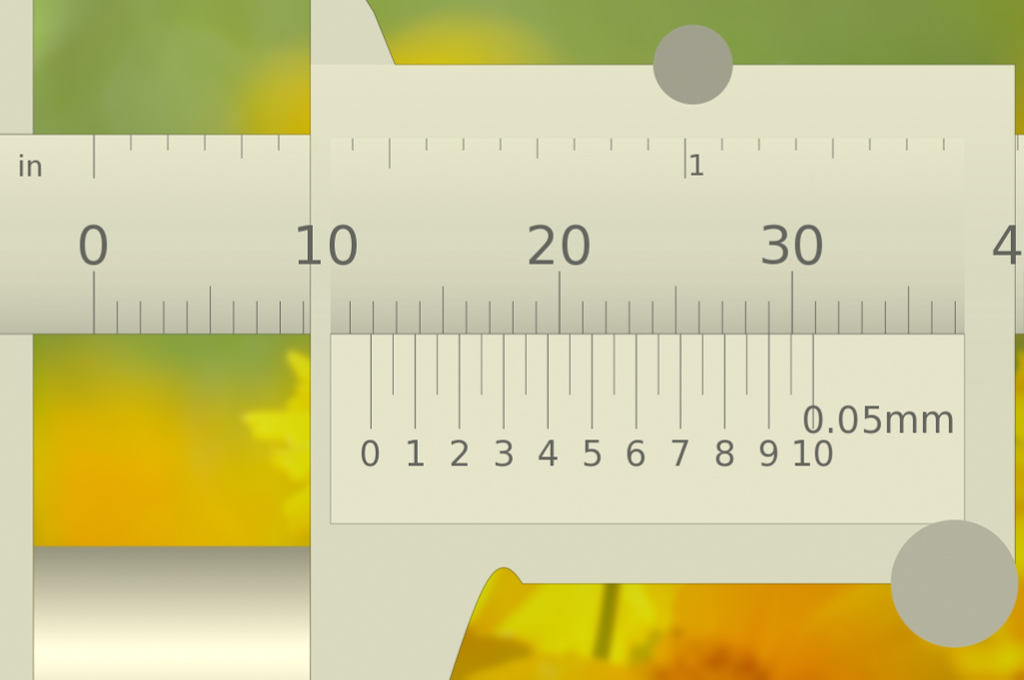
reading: mm 11.90
